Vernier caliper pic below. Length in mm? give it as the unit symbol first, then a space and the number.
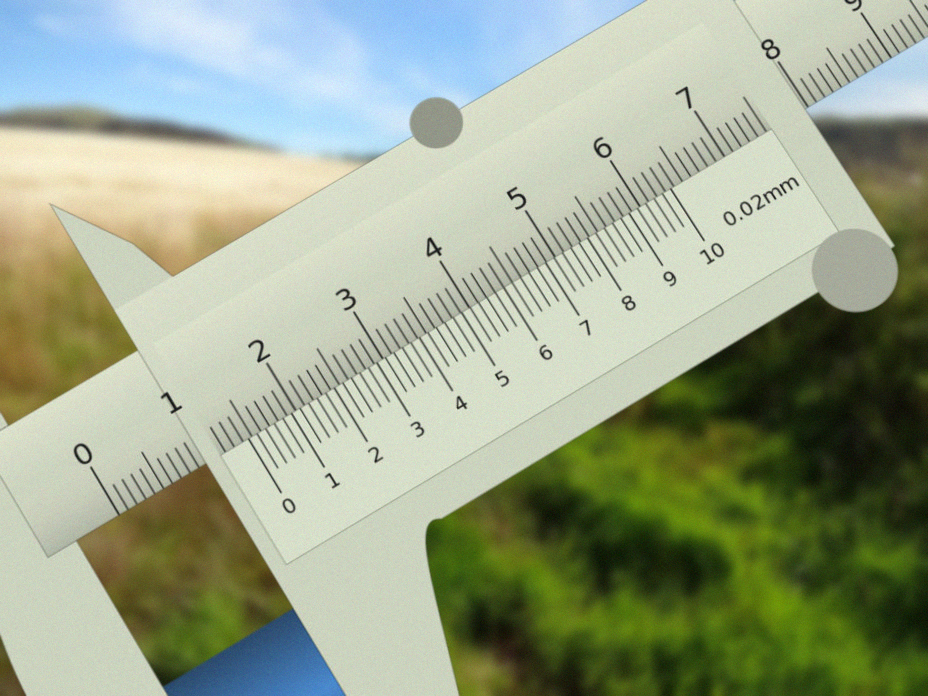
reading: mm 14.6
